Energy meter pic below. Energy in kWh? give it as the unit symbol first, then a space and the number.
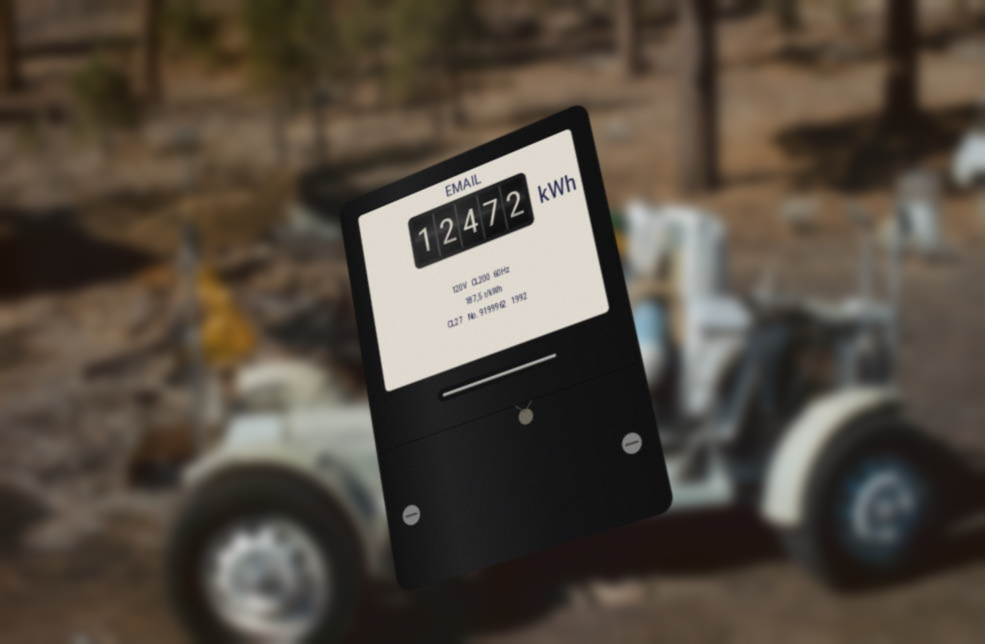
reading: kWh 12472
